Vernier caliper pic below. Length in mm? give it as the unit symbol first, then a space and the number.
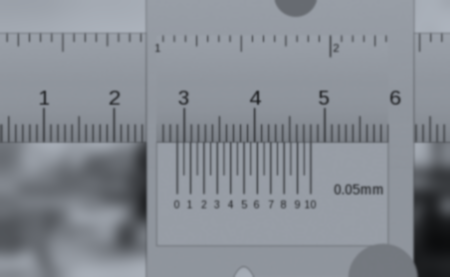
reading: mm 29.0
